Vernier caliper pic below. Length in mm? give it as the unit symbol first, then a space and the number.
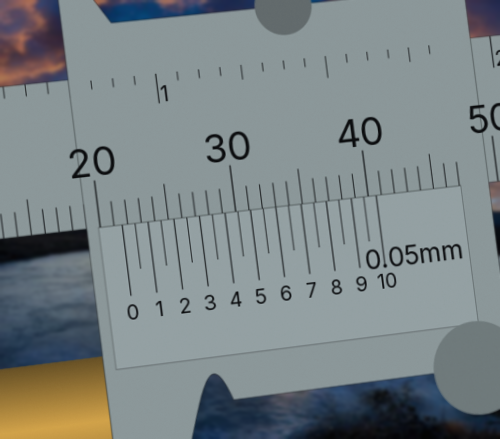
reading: mm 21.6
